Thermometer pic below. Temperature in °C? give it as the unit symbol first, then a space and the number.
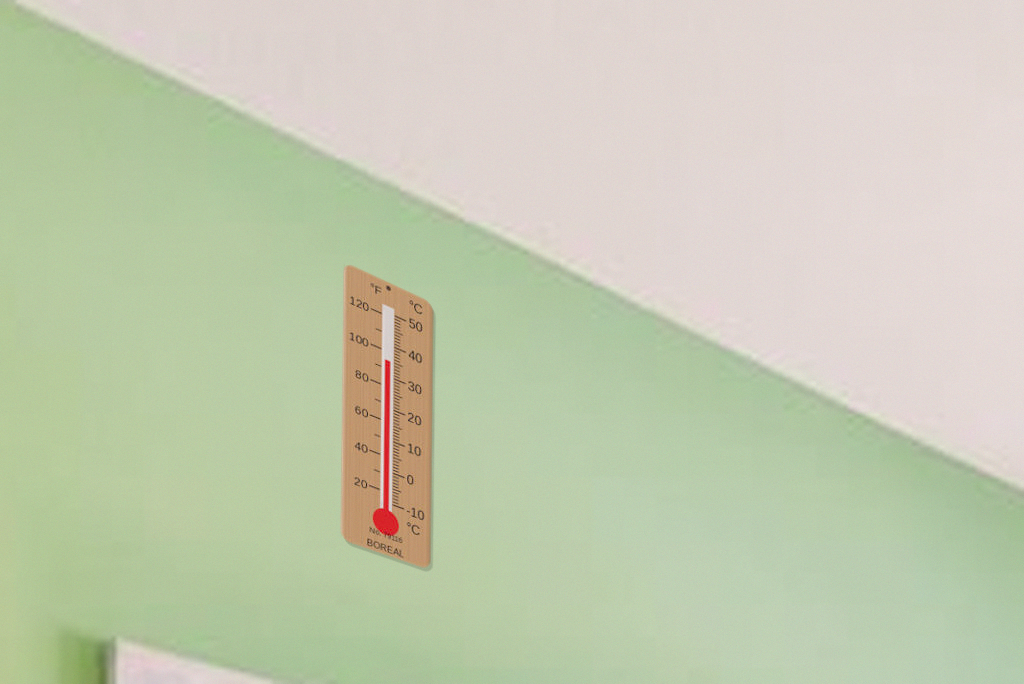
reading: °C 35
